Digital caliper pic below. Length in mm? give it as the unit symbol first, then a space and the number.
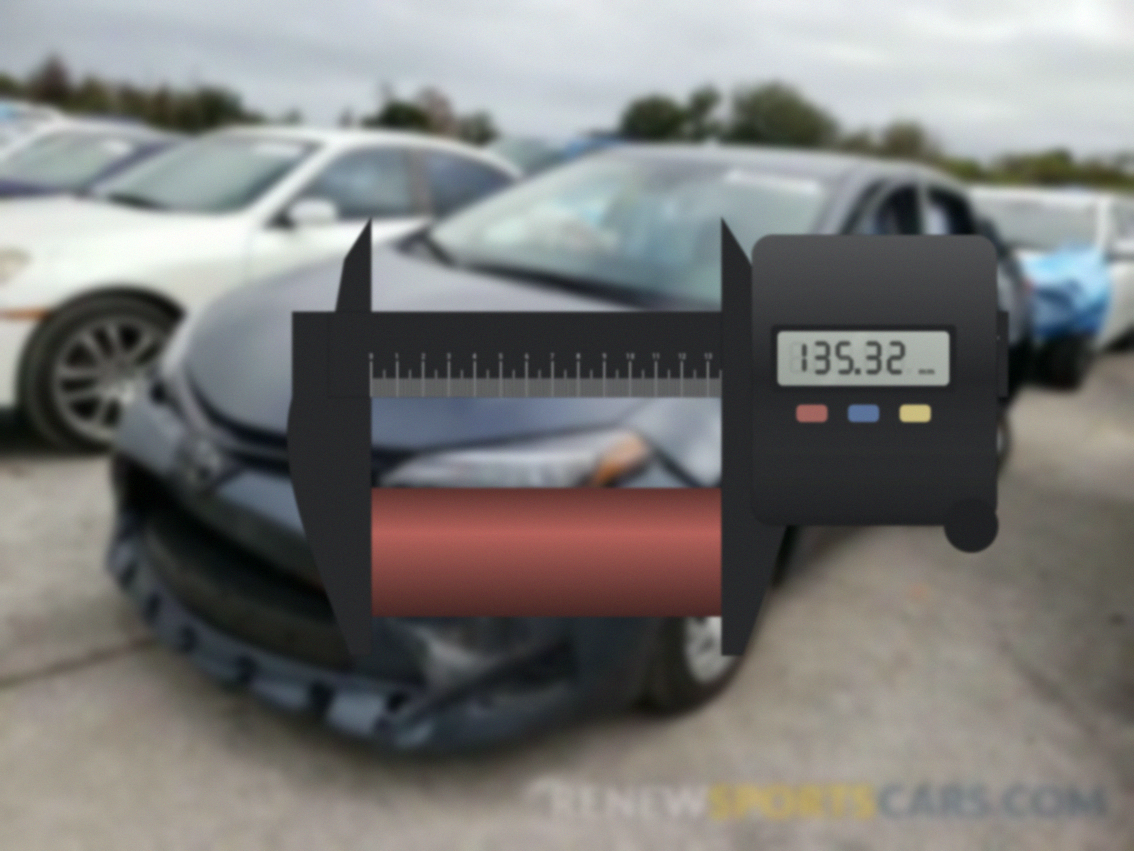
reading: mm 135.32
